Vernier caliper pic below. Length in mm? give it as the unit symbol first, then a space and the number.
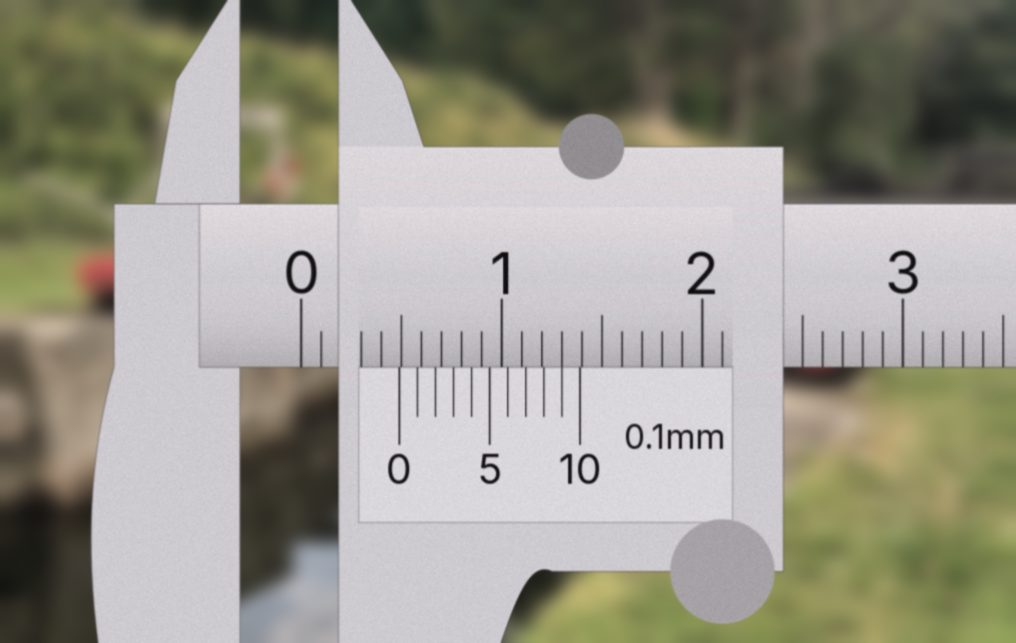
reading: mm 4.9
